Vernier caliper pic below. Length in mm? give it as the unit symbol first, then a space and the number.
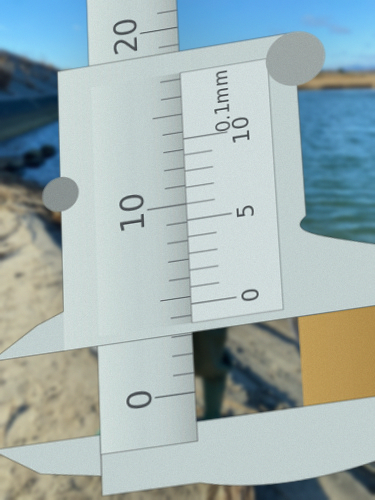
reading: mm 4.6
